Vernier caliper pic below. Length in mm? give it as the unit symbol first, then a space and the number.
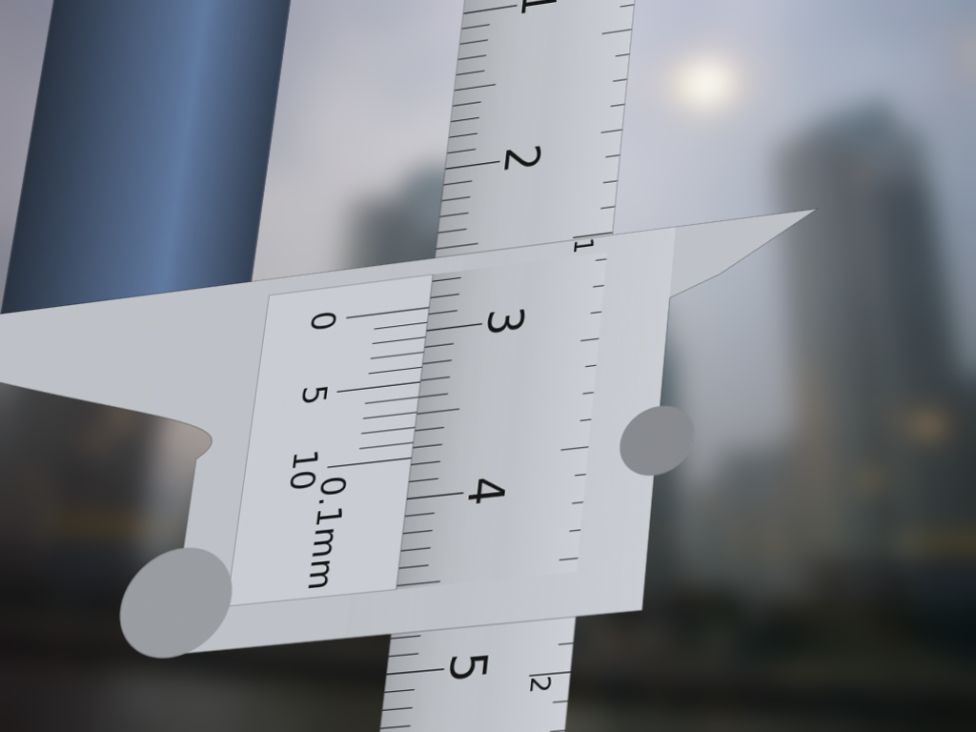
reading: mm 28.6
